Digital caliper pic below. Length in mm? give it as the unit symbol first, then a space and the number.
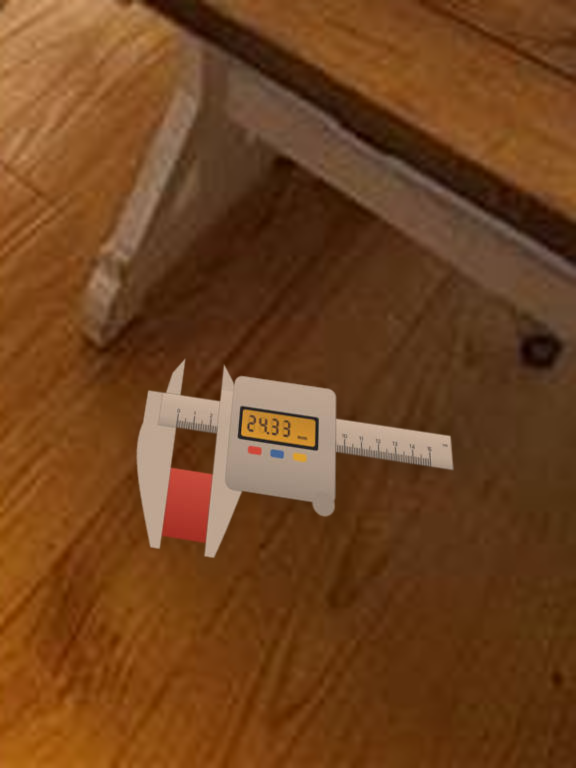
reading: mm 24.33
